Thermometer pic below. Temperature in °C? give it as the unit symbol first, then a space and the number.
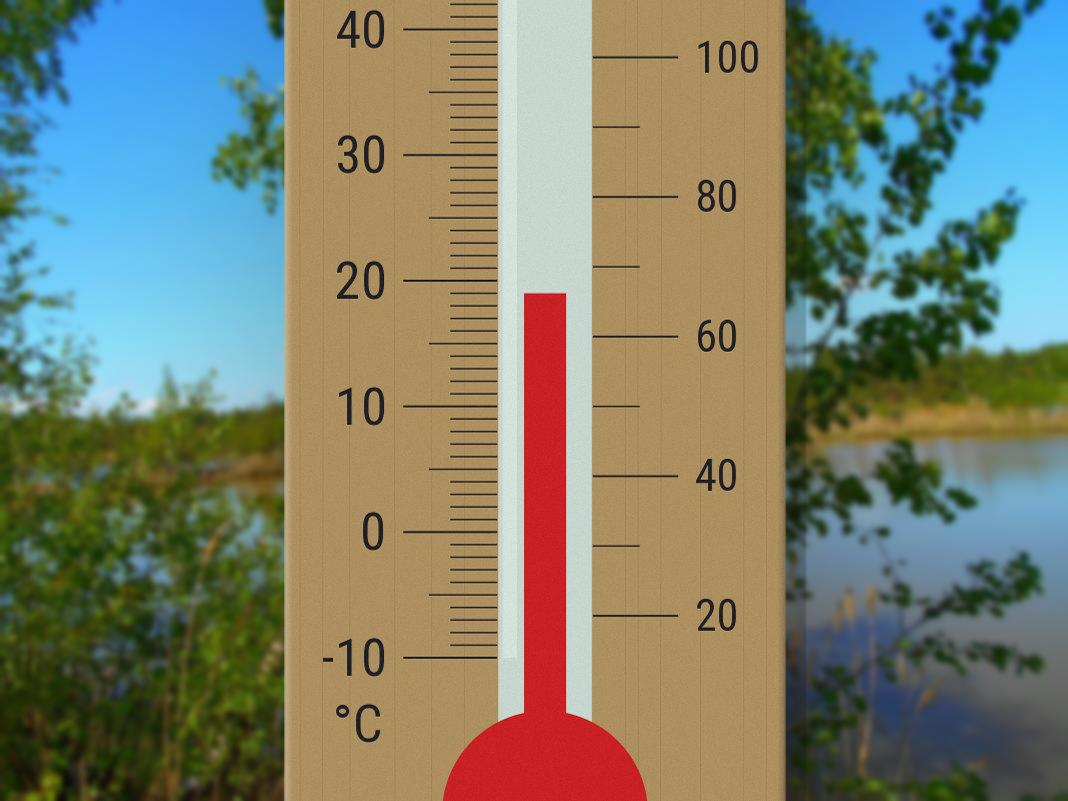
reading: °C 19
